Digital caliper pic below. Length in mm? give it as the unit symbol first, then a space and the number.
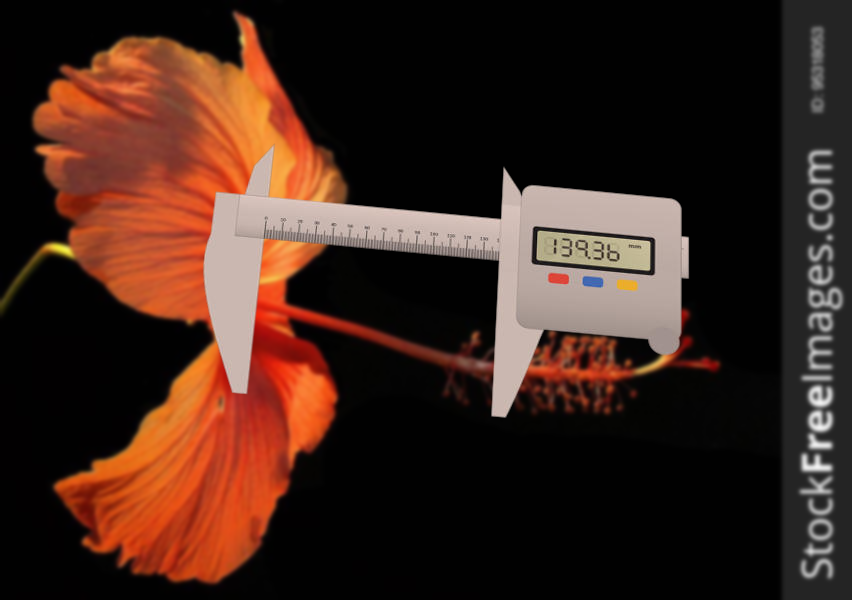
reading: mm 139.36
